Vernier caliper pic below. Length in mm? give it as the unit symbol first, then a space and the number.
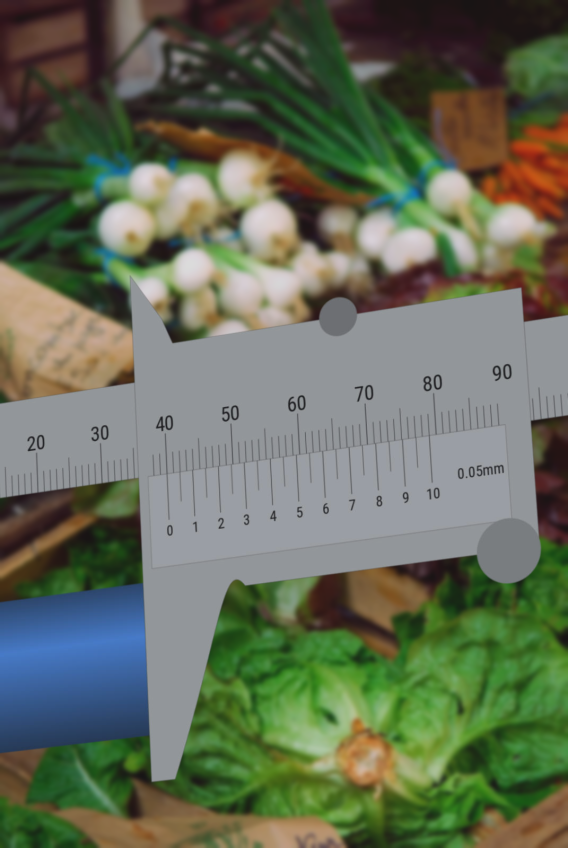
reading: mm 40.0
